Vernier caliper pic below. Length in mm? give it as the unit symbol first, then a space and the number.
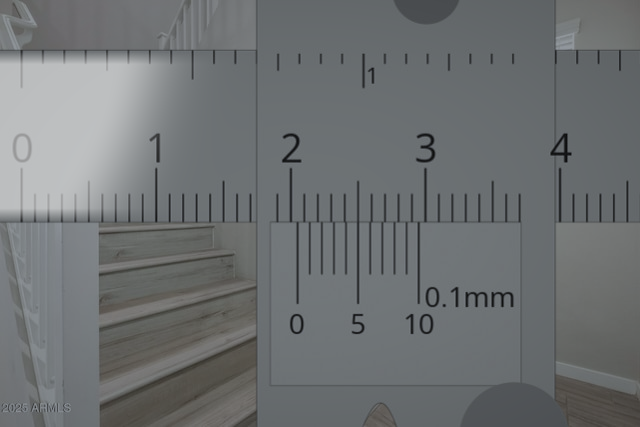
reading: mm 20.5
